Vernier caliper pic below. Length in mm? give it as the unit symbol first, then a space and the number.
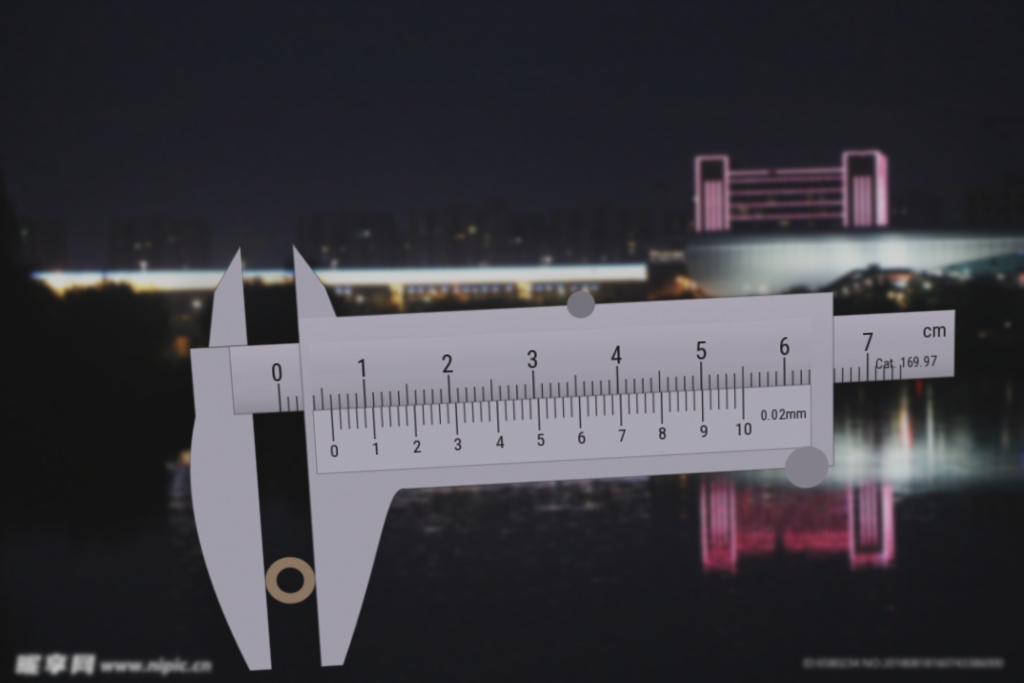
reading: mm 6.0
